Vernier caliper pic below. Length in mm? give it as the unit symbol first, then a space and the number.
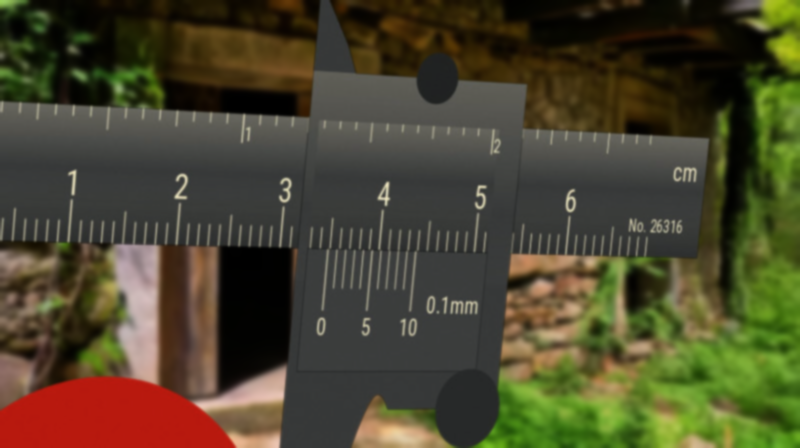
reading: mm 34.8
